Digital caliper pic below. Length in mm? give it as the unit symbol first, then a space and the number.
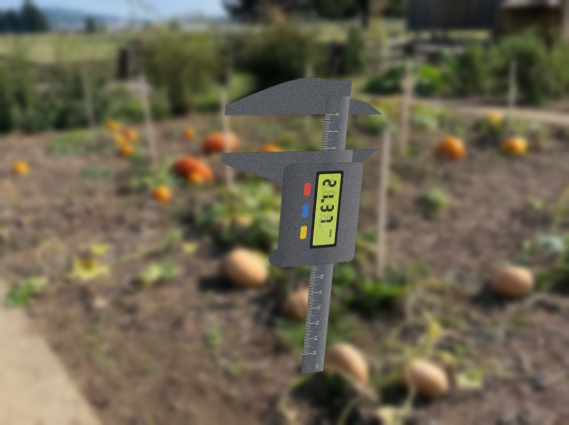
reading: mm 21.37
